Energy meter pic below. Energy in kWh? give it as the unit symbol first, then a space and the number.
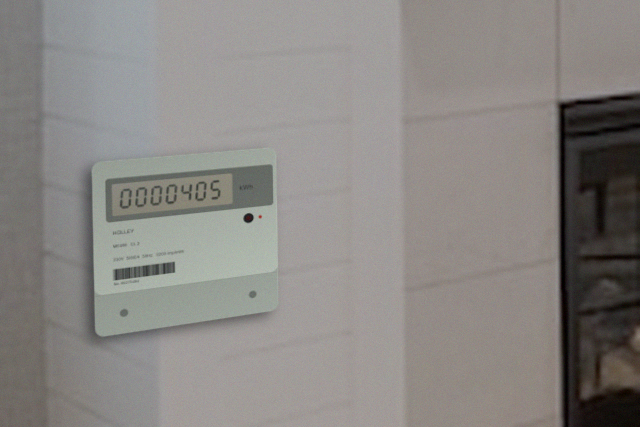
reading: kWh 405
